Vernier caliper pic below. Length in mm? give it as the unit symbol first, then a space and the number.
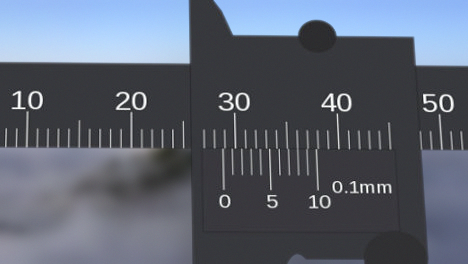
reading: mm 28.8
